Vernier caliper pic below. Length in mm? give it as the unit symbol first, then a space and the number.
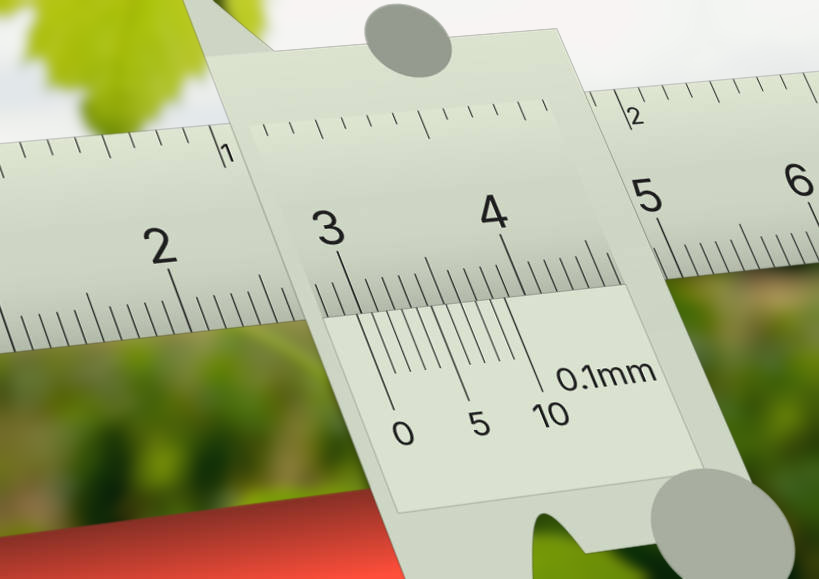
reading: mm 29.7
